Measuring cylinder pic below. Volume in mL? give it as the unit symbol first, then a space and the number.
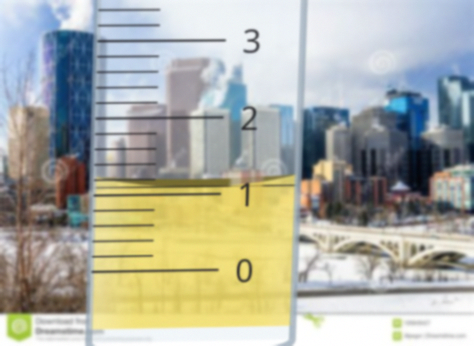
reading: mL 1.1
